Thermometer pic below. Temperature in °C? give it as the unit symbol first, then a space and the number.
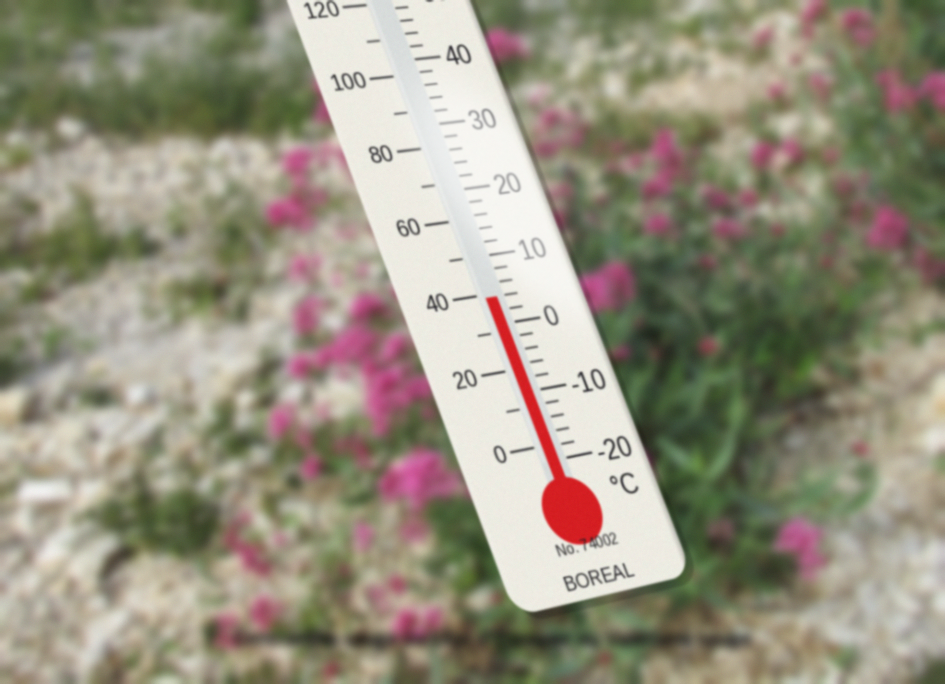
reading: °C 4
